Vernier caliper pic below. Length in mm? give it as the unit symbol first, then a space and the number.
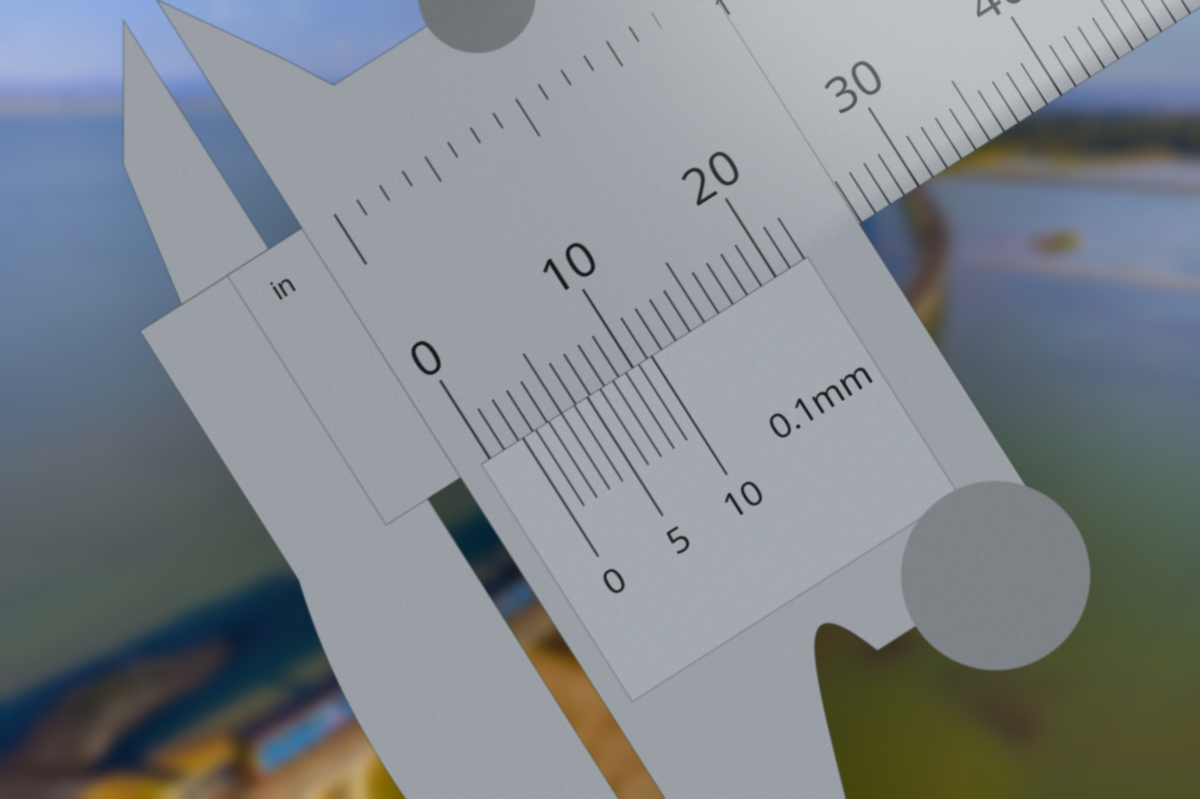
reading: mm 2.3
